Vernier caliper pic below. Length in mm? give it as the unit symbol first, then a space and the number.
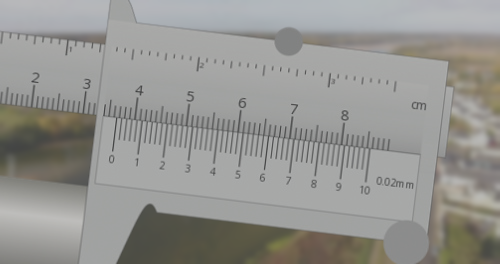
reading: mm 36.5
